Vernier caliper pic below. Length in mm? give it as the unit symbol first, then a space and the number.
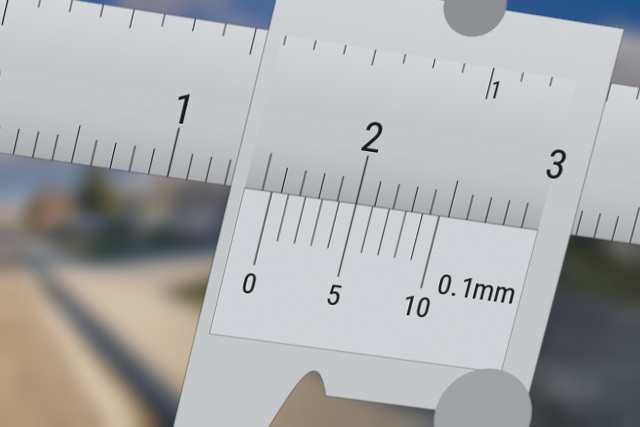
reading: mm 15.5
